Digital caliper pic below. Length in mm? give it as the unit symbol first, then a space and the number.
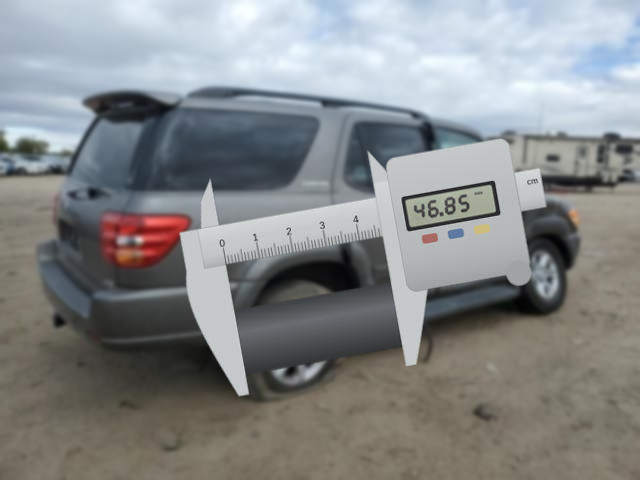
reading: mm 46.85
